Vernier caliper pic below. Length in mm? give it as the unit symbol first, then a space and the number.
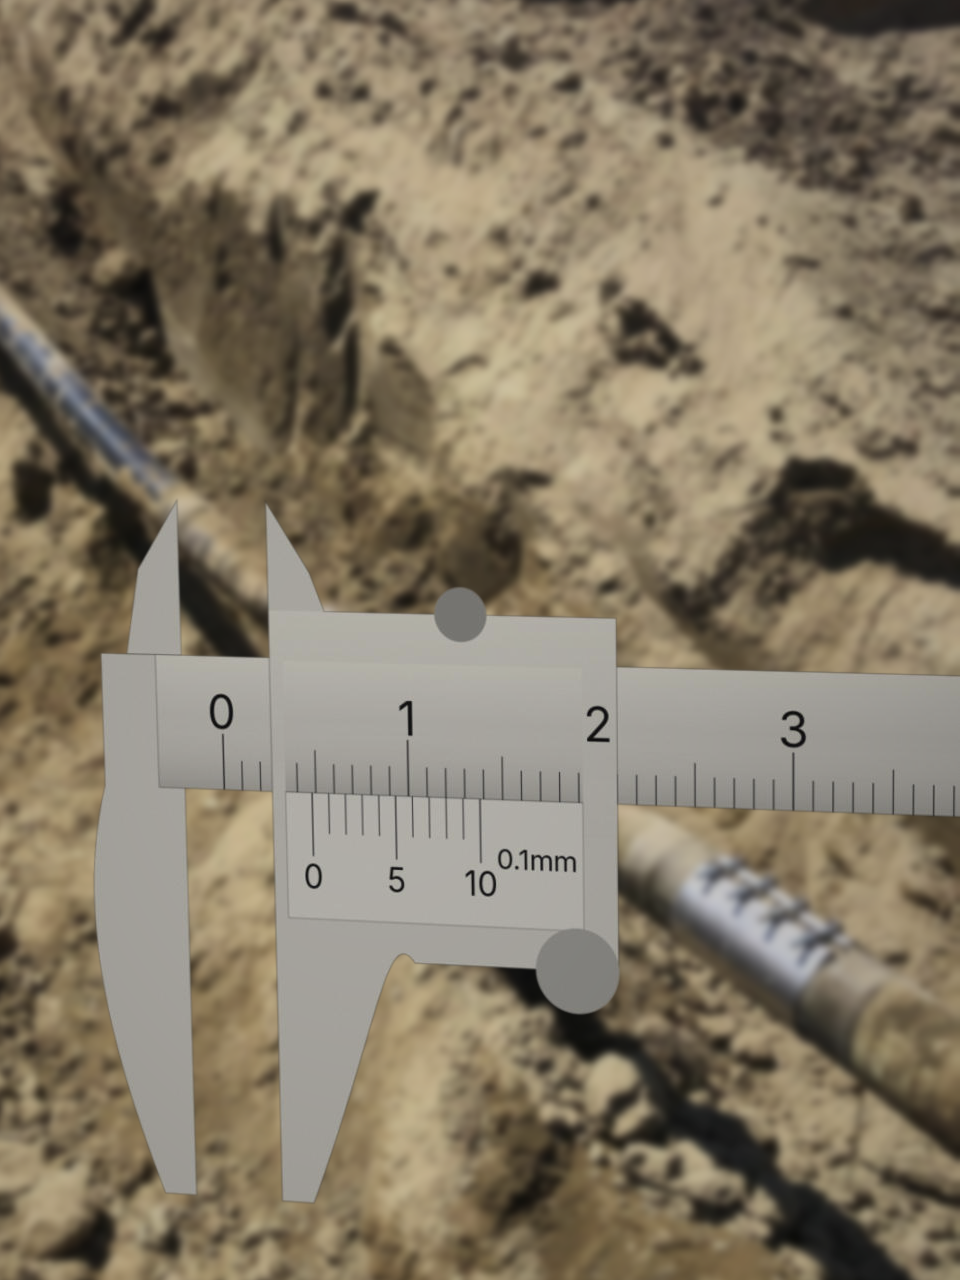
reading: mm 4.8
